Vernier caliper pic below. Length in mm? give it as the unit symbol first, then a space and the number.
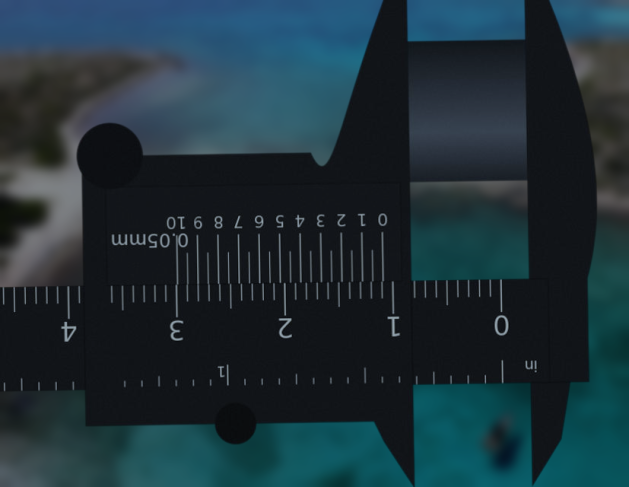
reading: mm 10.9
